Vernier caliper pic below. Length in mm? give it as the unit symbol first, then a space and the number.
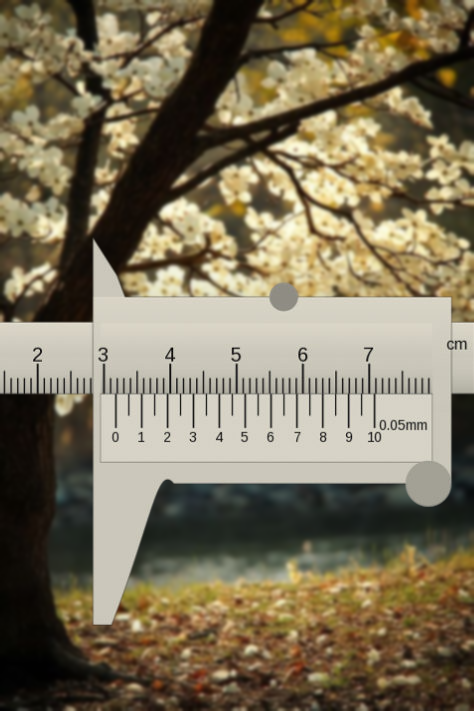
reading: mm 31.8
